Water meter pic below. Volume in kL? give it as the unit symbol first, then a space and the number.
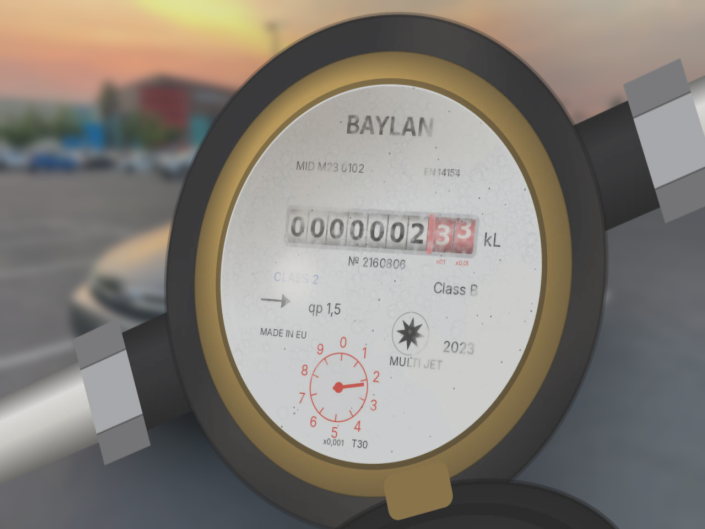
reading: kL 2.332
